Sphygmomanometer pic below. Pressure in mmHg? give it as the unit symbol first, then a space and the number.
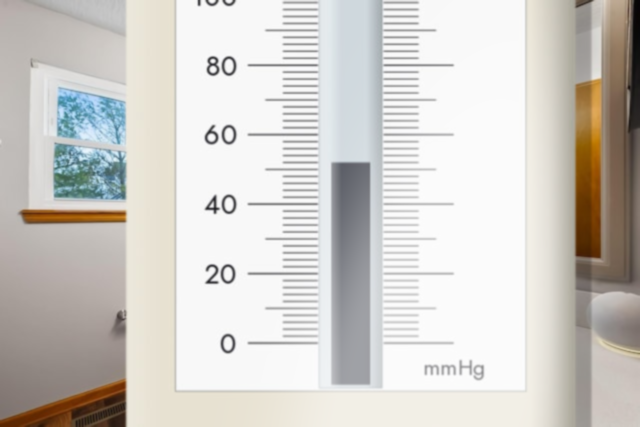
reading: mmHg 52
